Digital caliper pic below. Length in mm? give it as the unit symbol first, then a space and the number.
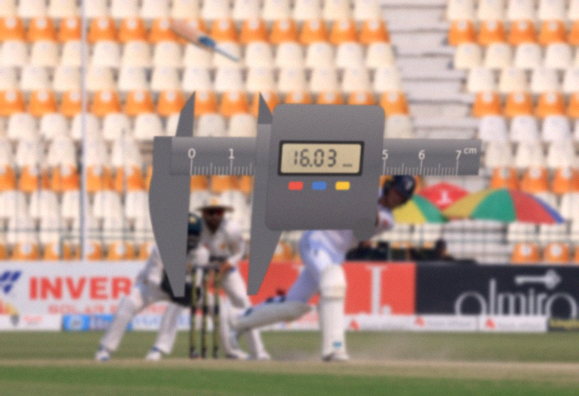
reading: mm 16.03
